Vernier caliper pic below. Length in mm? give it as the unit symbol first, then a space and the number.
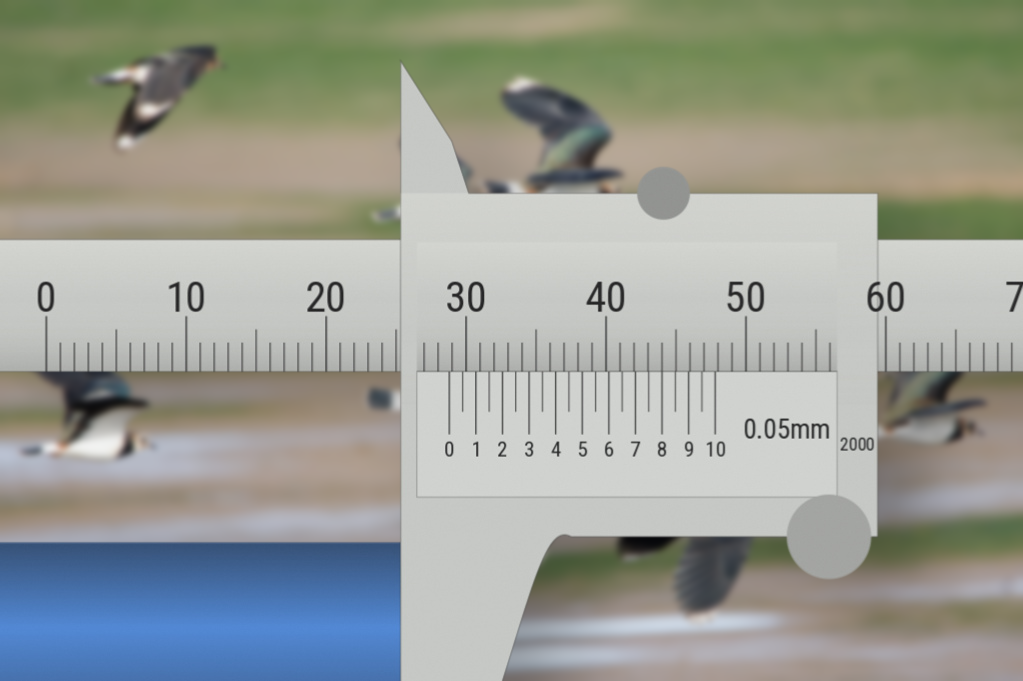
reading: mm 28.8
